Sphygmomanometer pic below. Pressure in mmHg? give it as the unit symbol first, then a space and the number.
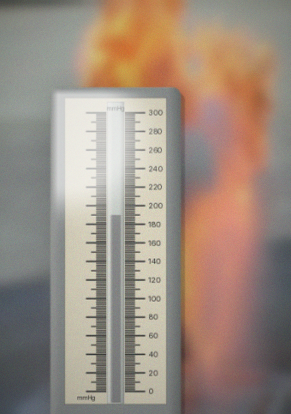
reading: mmHg 190
